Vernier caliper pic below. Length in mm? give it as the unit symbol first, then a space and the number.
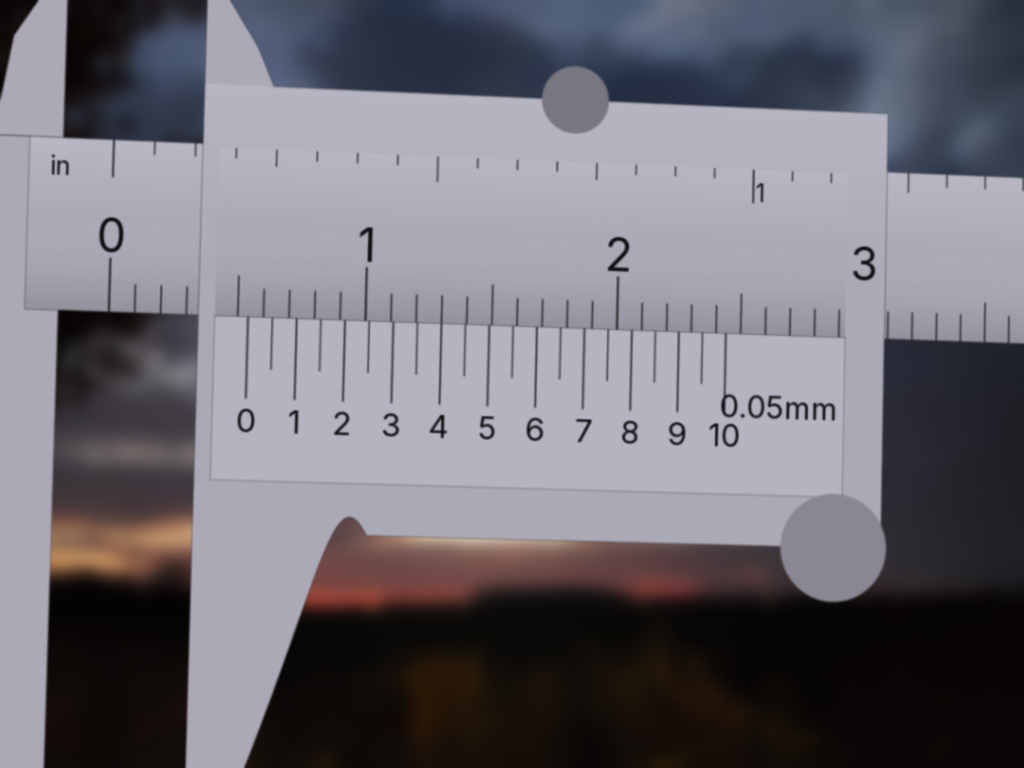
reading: mm 5.4
